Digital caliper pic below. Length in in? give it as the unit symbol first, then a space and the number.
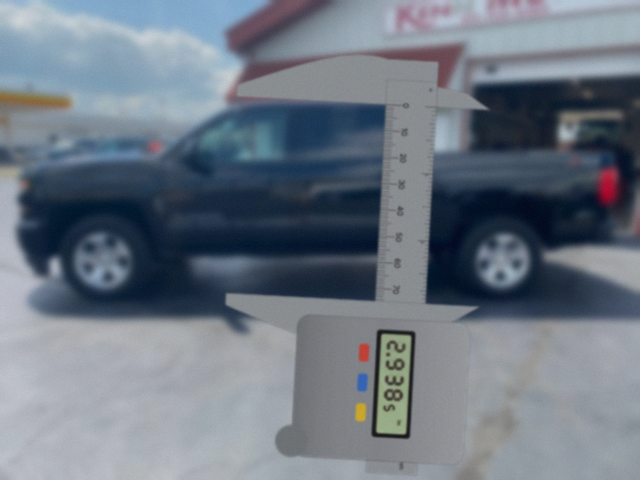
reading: in 2.9385
